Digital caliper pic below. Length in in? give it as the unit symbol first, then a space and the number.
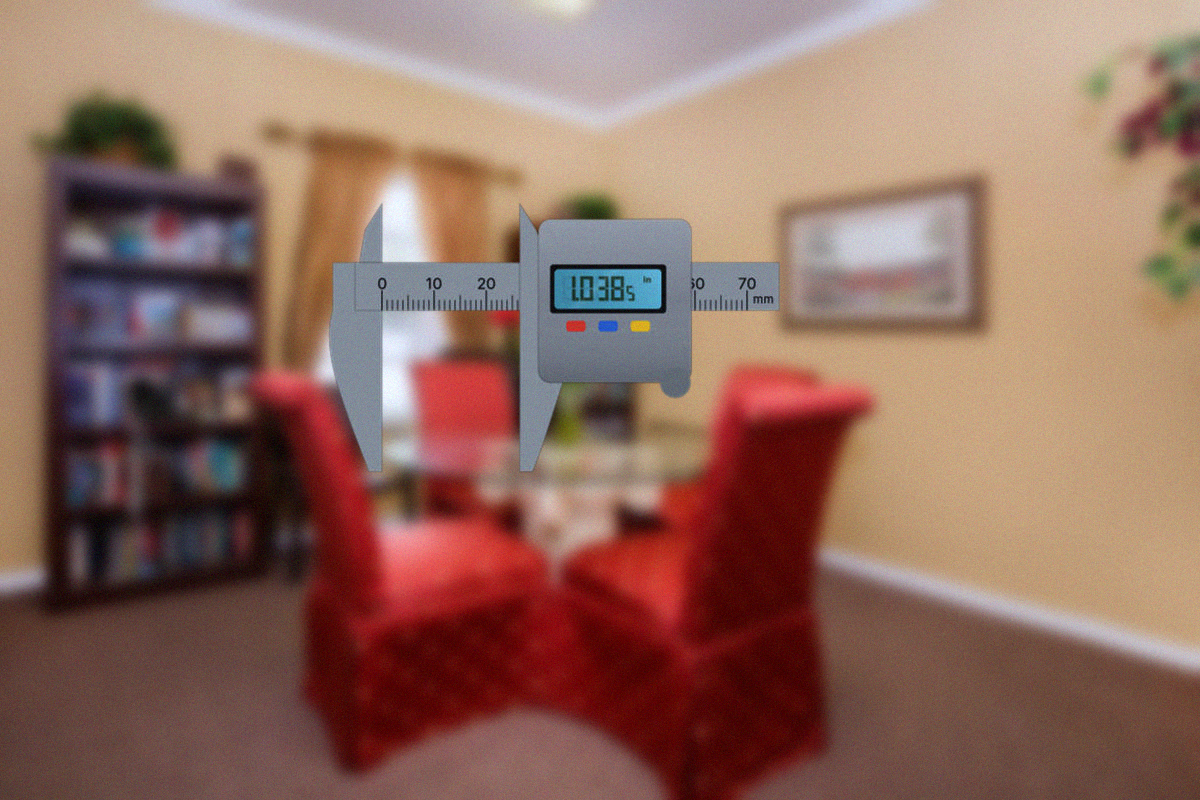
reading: in 1.0385
